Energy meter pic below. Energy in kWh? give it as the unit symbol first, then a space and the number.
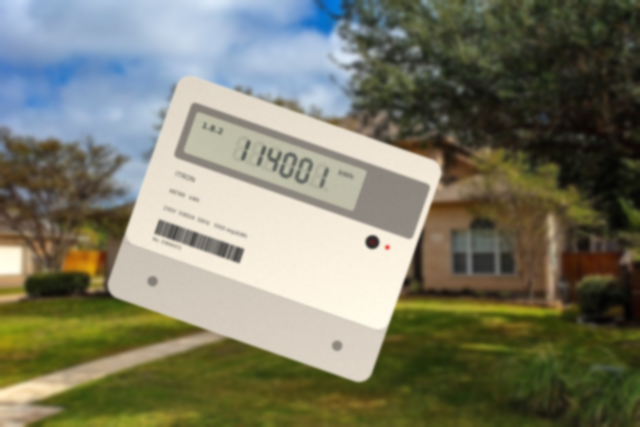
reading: kWh 114001
